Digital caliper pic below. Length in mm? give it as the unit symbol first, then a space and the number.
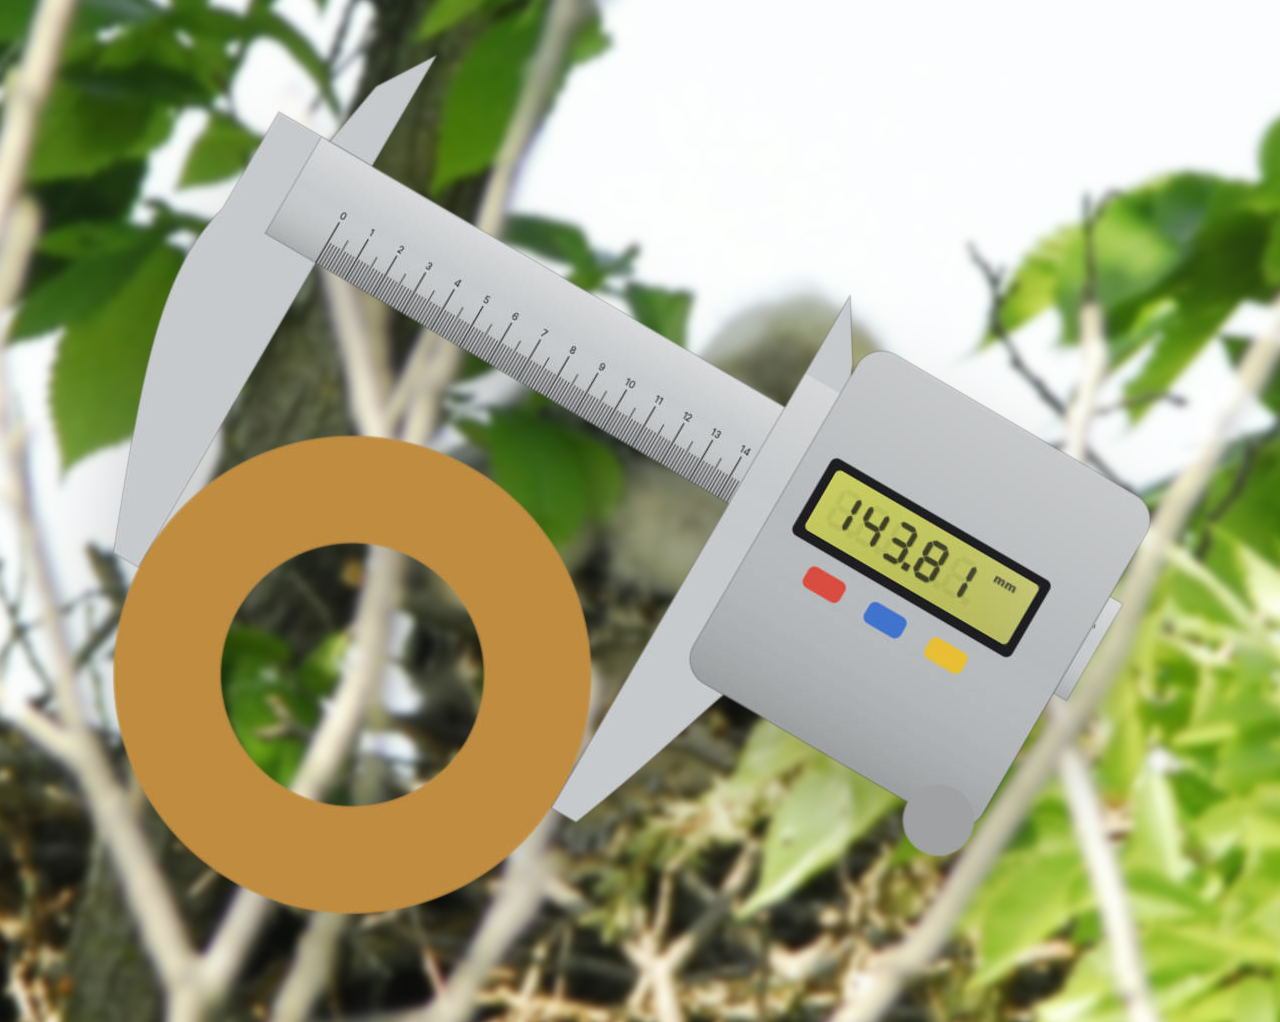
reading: mm 143.81
